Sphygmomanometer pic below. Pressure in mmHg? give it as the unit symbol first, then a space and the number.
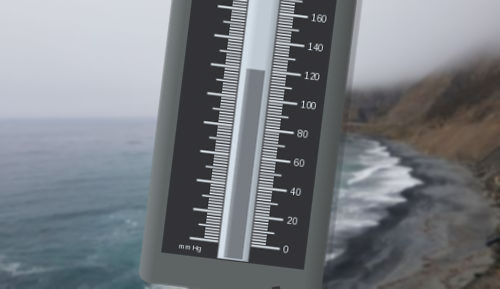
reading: mmHg 120
